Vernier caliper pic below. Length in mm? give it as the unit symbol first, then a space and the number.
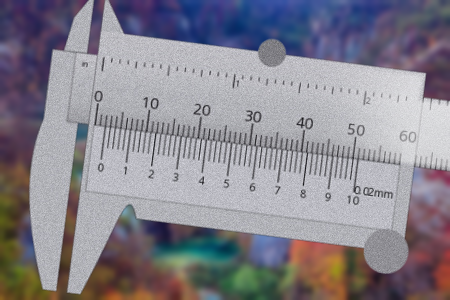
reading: mm 2.0
